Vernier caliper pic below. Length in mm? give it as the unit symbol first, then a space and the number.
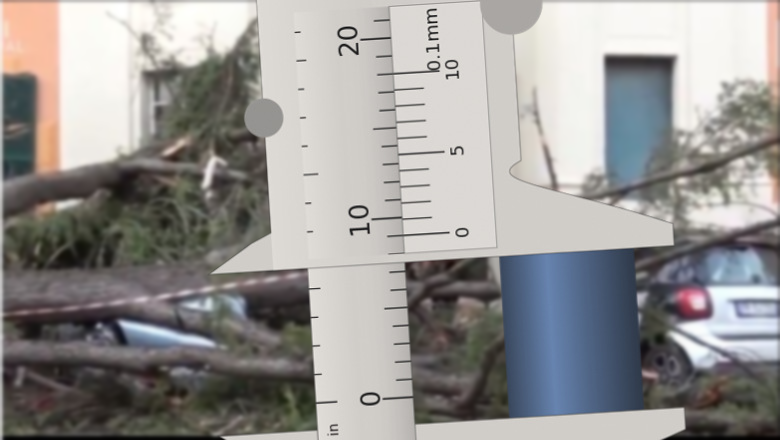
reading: mm 9.0
